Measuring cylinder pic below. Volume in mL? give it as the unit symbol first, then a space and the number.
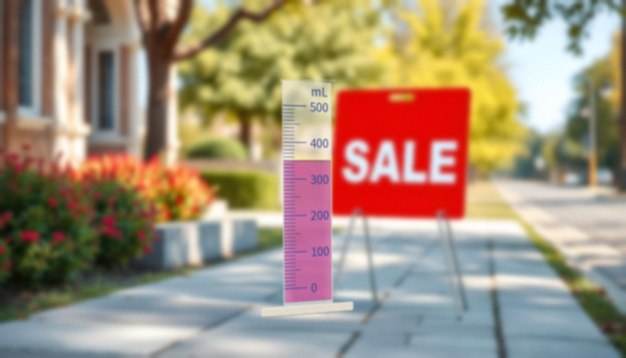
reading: mL 350
